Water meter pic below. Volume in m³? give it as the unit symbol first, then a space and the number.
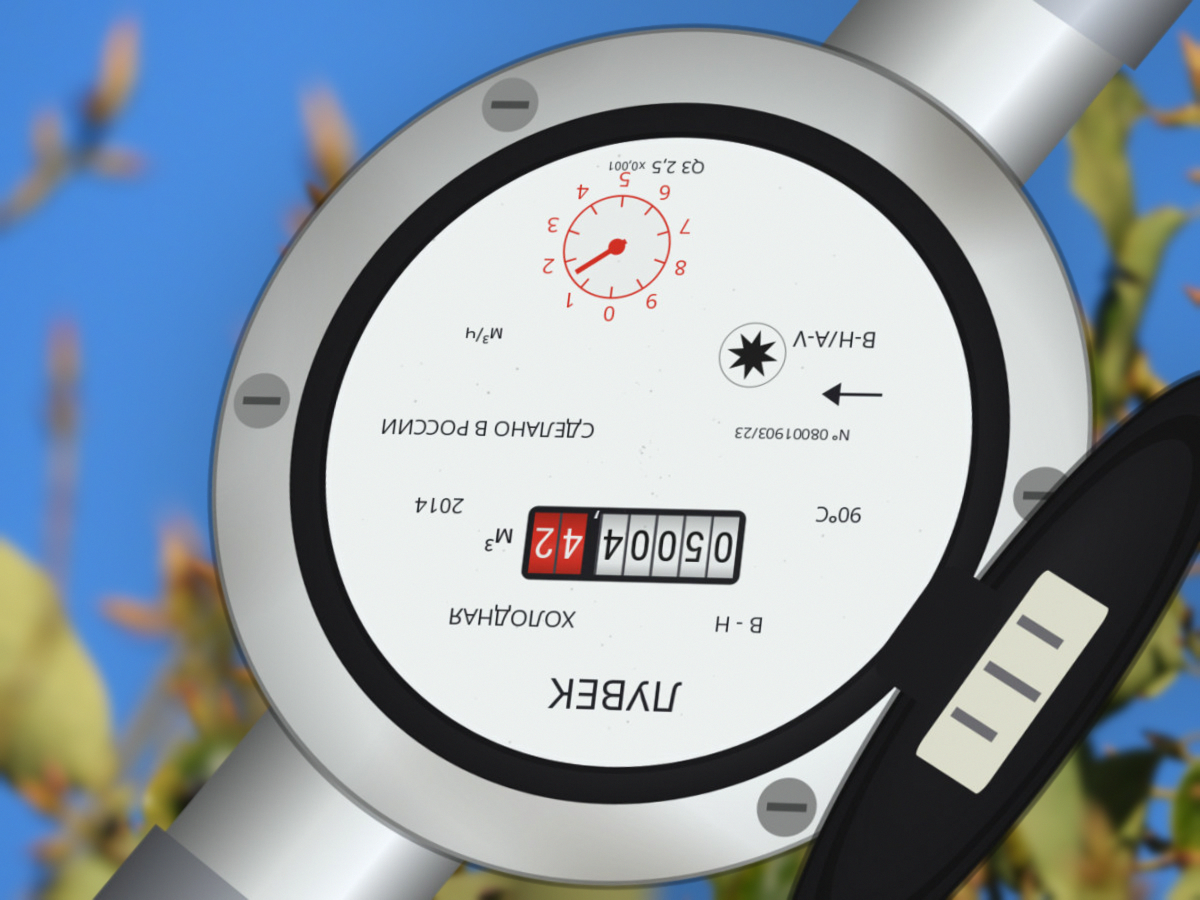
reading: m³ 5004.421
